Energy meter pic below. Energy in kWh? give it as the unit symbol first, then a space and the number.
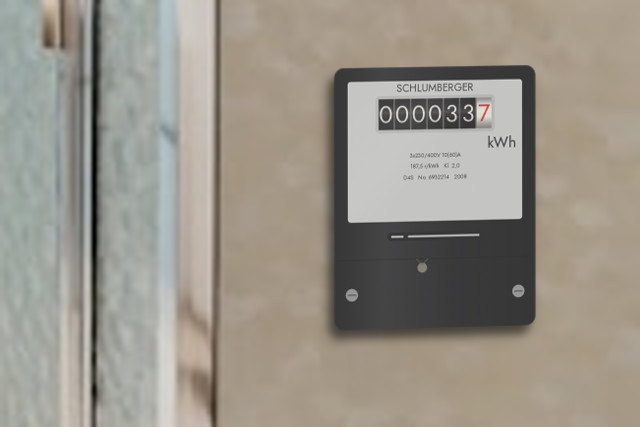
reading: kWh 33.7
